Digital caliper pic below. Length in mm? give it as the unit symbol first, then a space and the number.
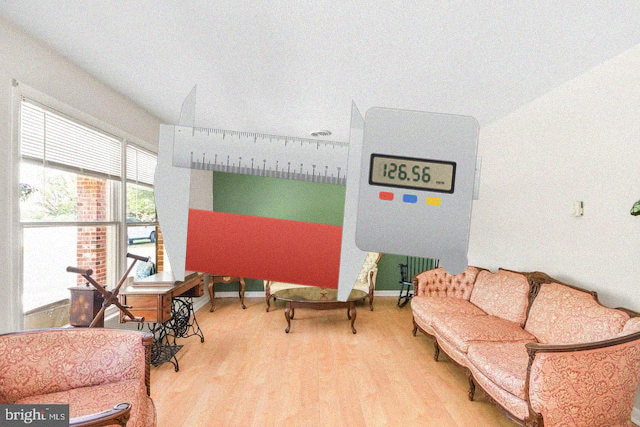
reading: mm 126.56
